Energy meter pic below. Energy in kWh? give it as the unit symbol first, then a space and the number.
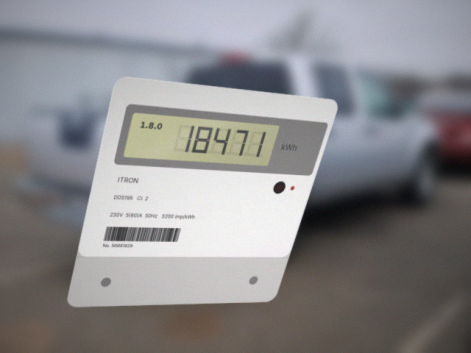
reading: kWh 18471
